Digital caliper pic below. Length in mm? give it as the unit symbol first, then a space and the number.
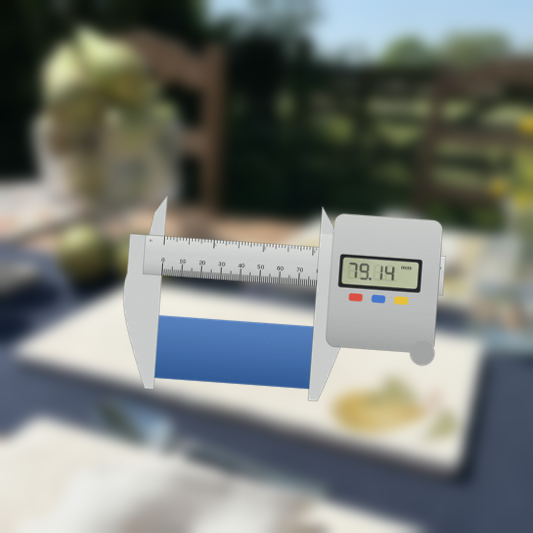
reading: mm 79.14
